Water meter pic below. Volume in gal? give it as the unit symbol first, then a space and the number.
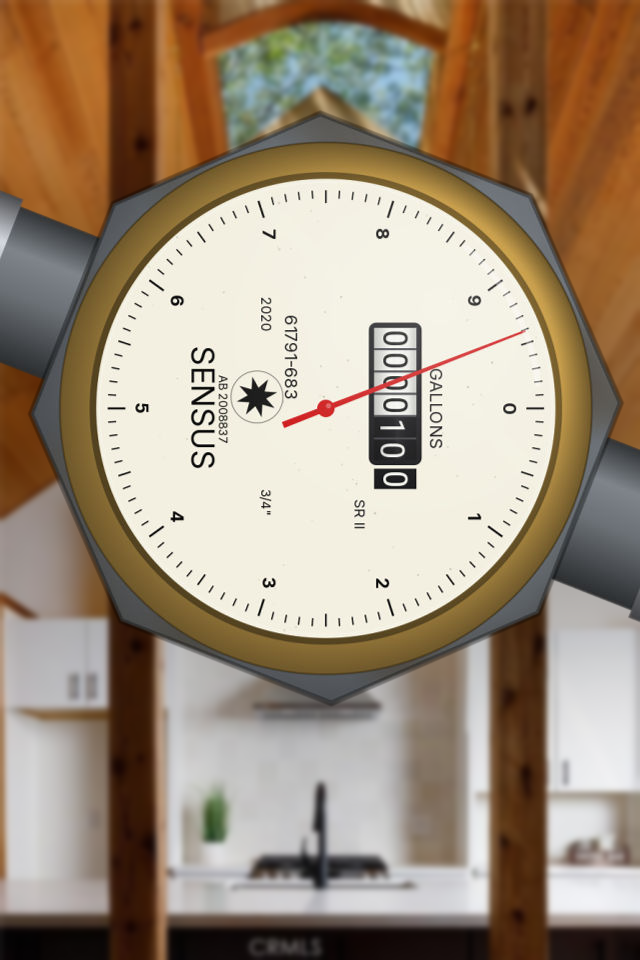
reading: gal 99.4
